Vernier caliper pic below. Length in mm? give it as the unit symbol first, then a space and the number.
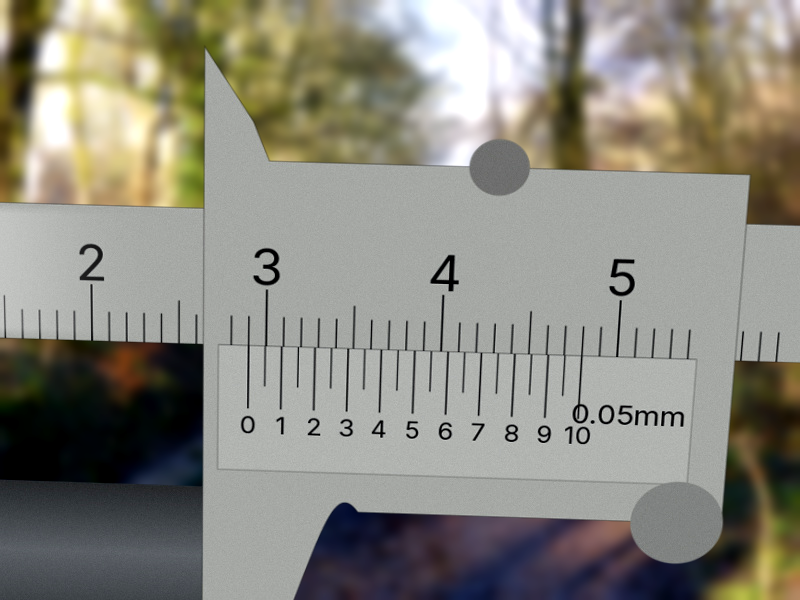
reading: mm 29.0
